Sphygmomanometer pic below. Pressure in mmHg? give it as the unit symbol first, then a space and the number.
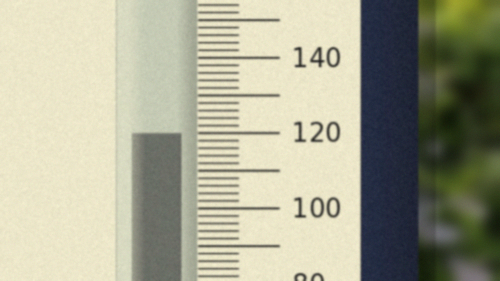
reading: mmHg 120
